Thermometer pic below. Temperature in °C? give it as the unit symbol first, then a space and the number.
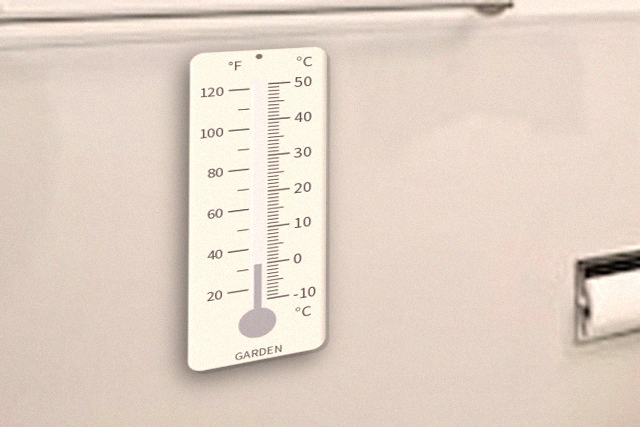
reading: °C 0
